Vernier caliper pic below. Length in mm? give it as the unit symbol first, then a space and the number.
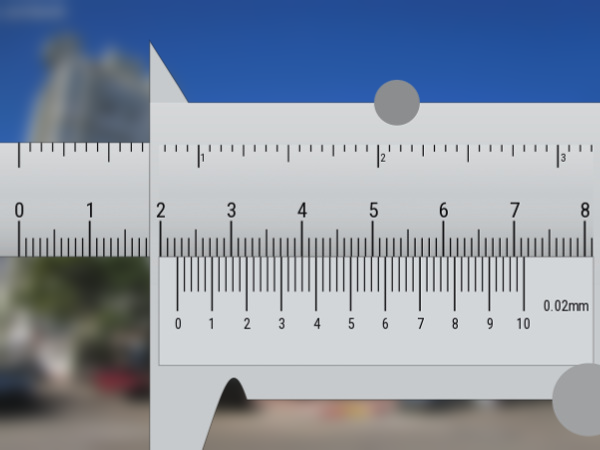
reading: mm 22.4
